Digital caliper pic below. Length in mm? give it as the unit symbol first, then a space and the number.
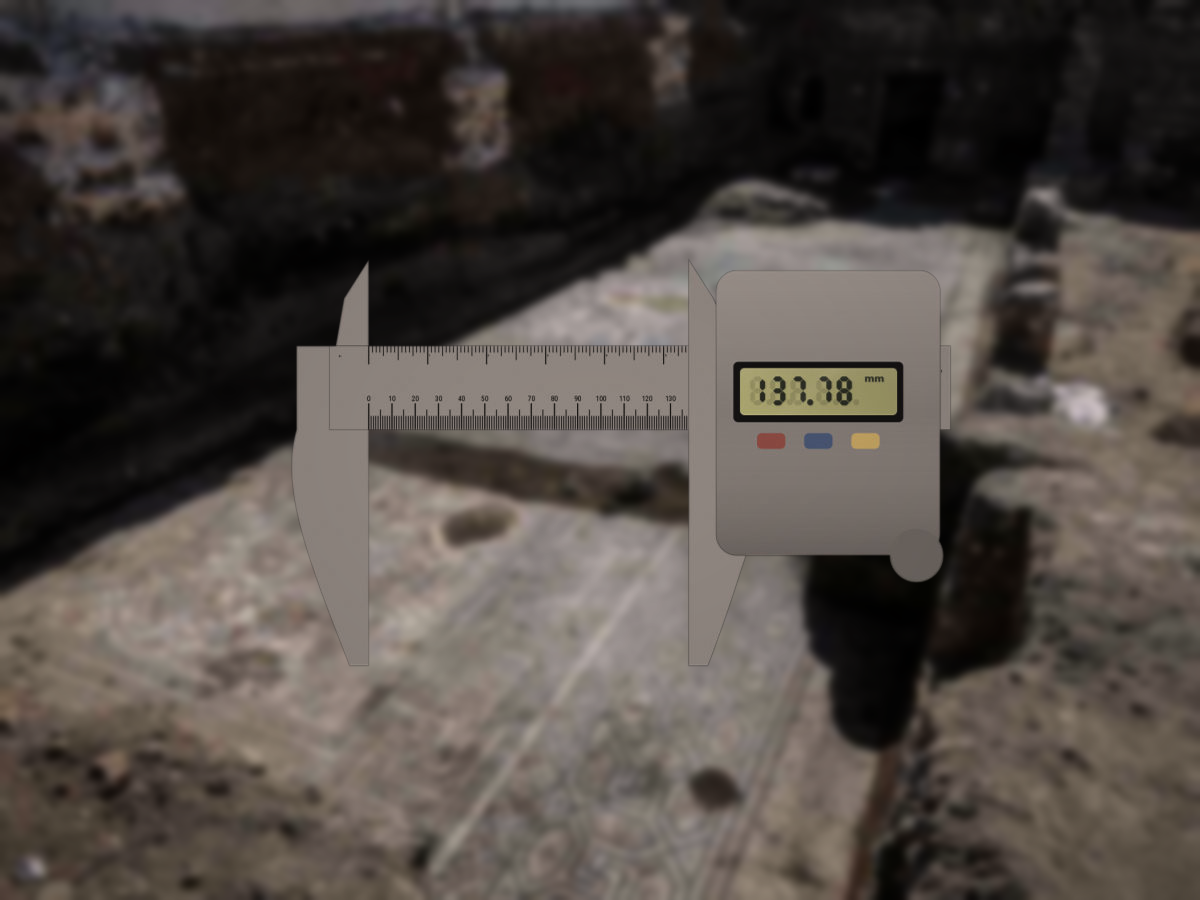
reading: mm 137.78
